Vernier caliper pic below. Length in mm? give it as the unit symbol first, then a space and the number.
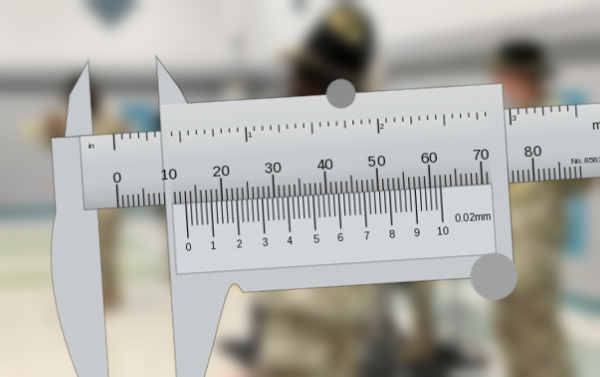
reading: mm 13.0
